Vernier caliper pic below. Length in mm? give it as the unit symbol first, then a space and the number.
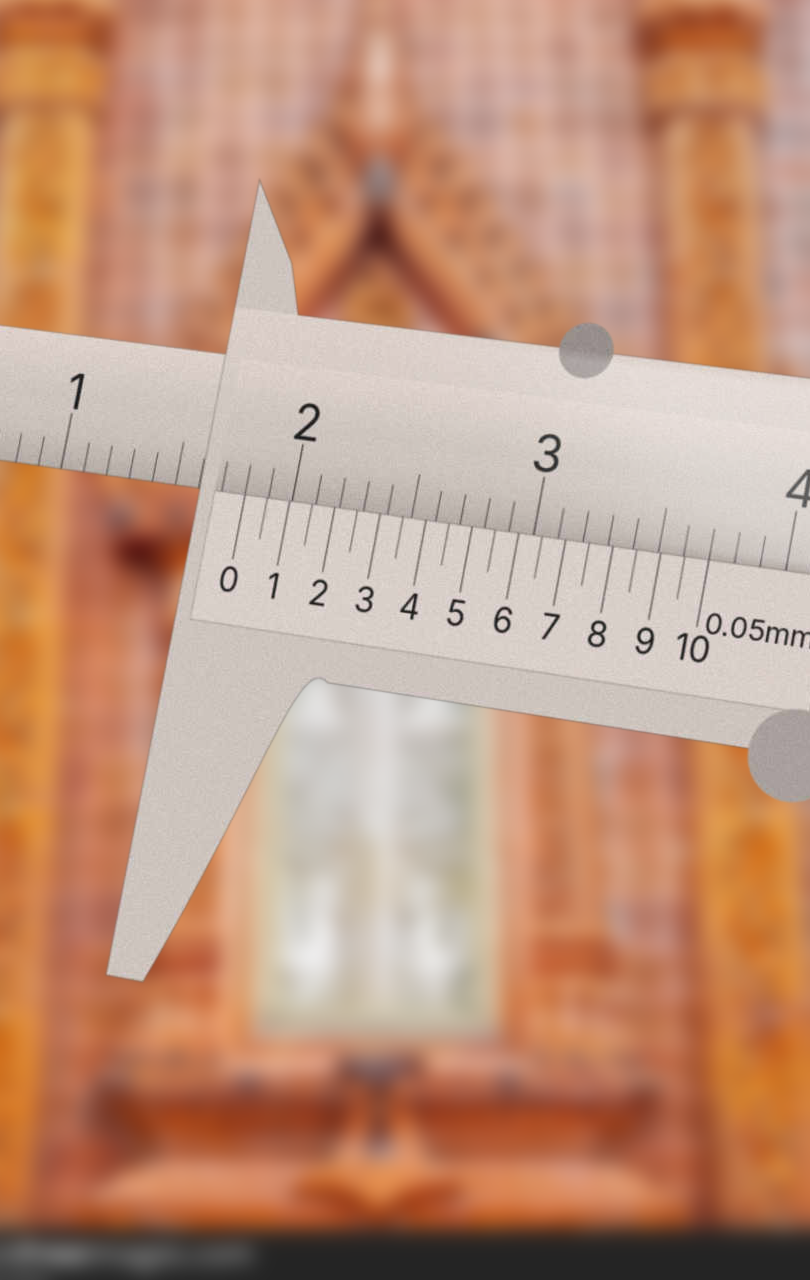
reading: mm 18.0
